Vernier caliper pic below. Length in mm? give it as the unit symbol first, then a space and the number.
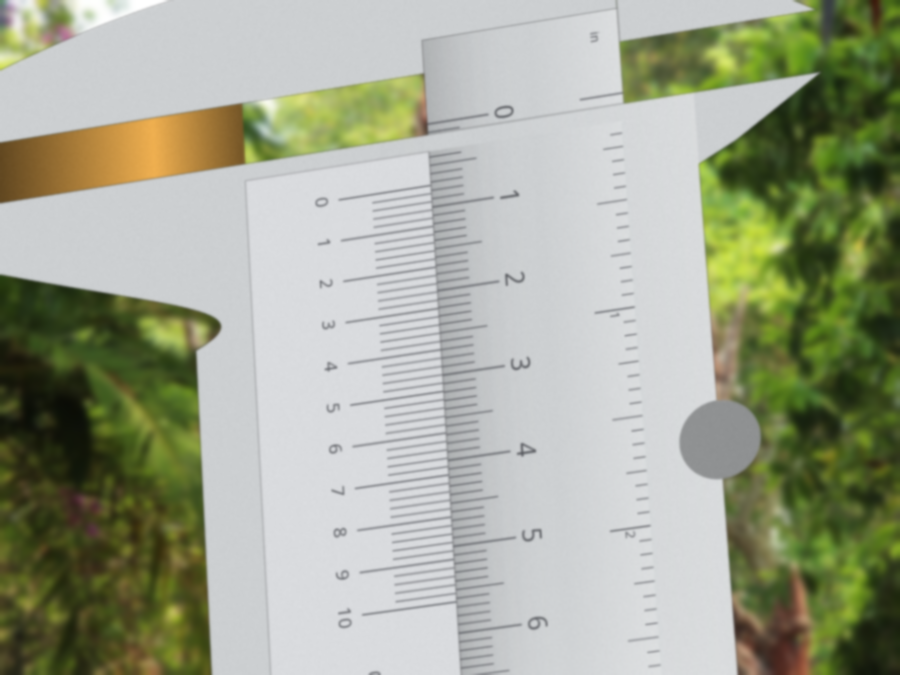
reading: mm 7.4
